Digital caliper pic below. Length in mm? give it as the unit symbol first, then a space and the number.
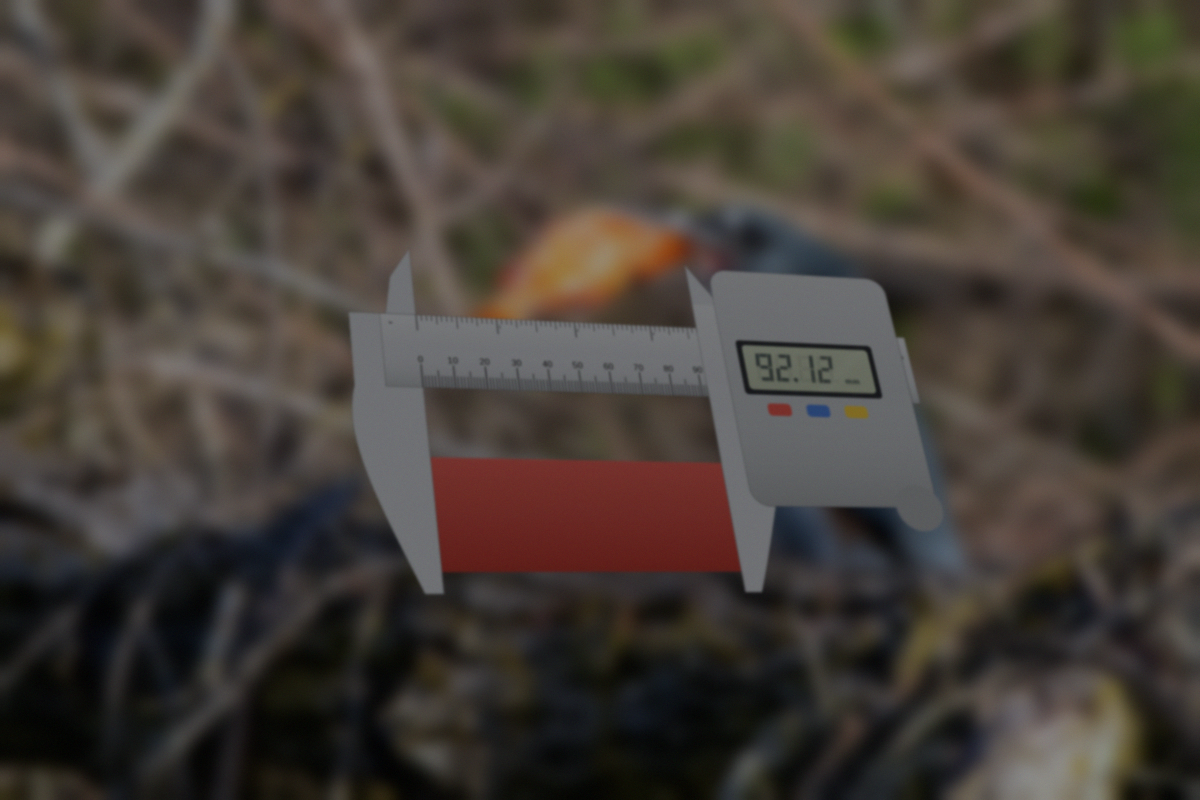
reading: mm 92.12
